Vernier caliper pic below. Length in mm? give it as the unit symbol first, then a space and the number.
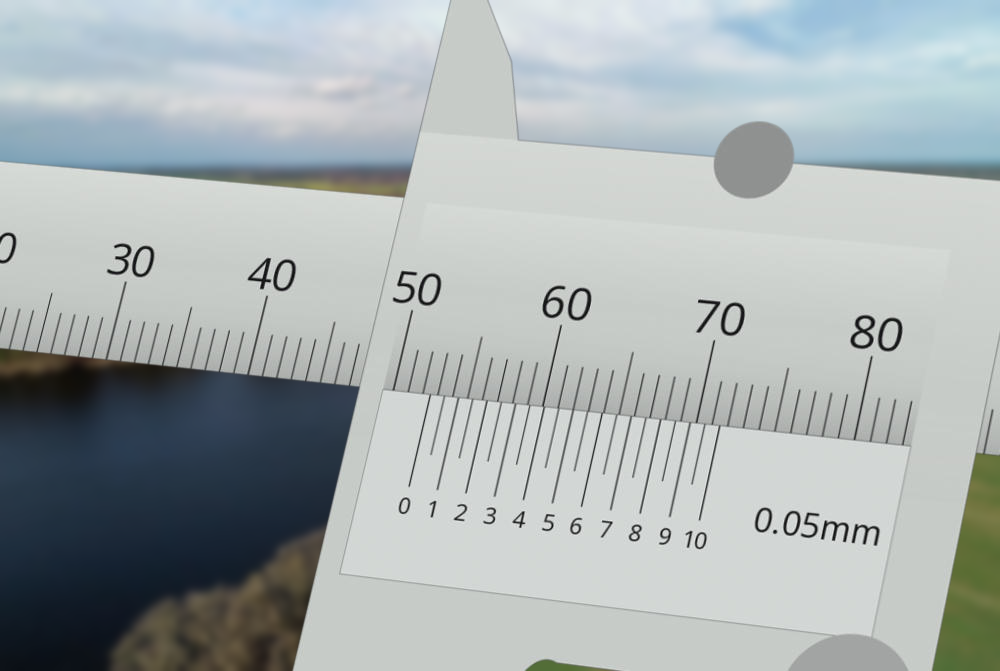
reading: mm 52.5
